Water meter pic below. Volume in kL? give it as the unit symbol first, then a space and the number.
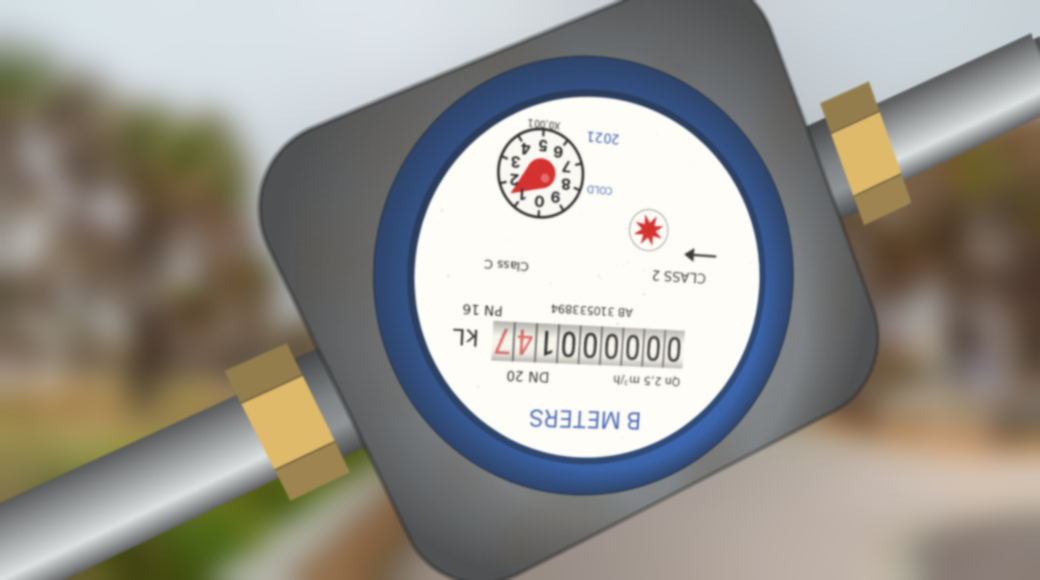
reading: kL 1.471
